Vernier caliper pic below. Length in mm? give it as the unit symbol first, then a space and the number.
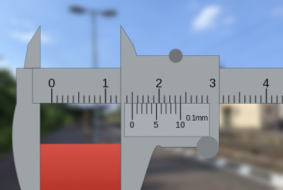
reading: mm 15.0
